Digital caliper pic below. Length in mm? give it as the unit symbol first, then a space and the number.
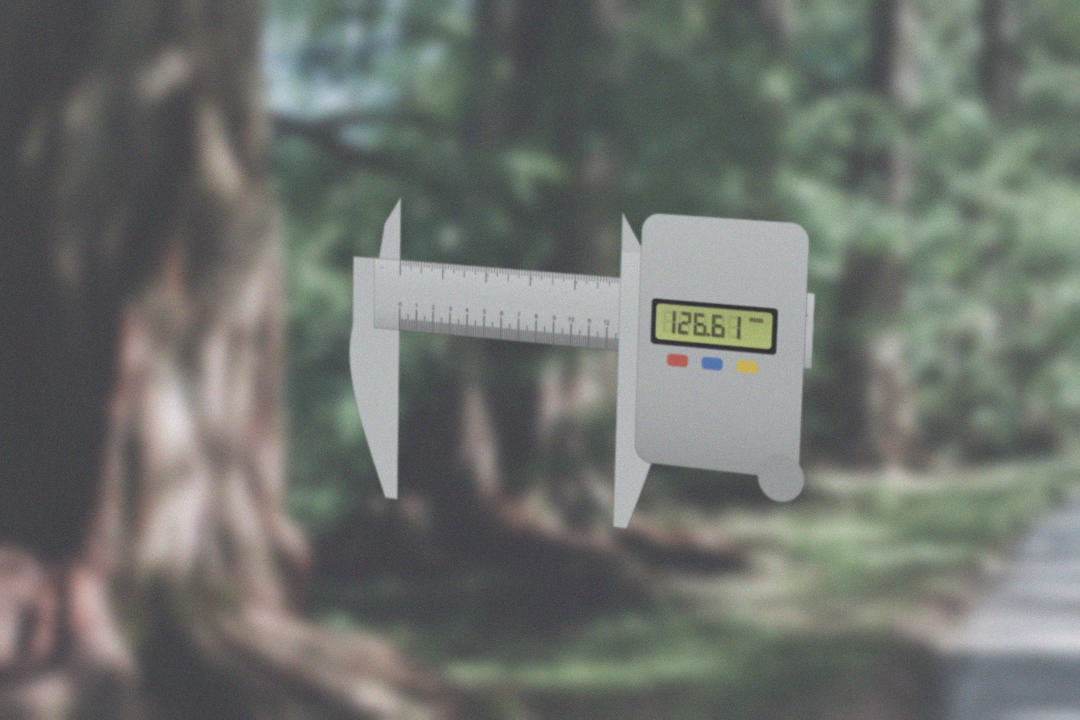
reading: mm 126.61
